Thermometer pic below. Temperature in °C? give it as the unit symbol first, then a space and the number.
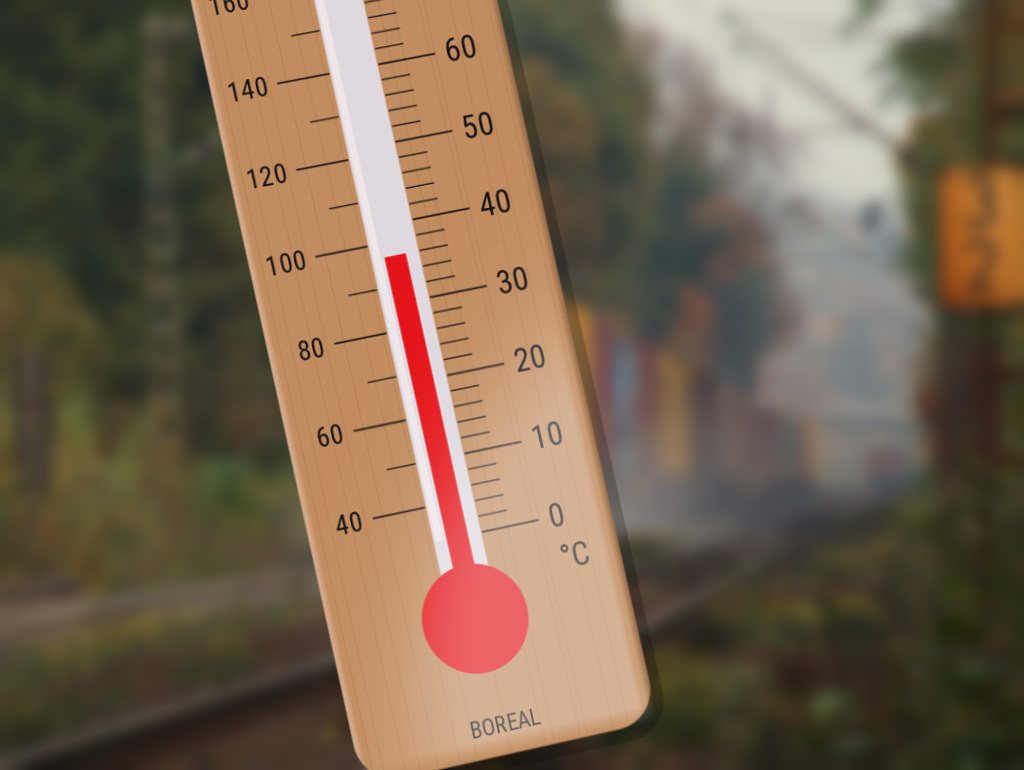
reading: °C 36
